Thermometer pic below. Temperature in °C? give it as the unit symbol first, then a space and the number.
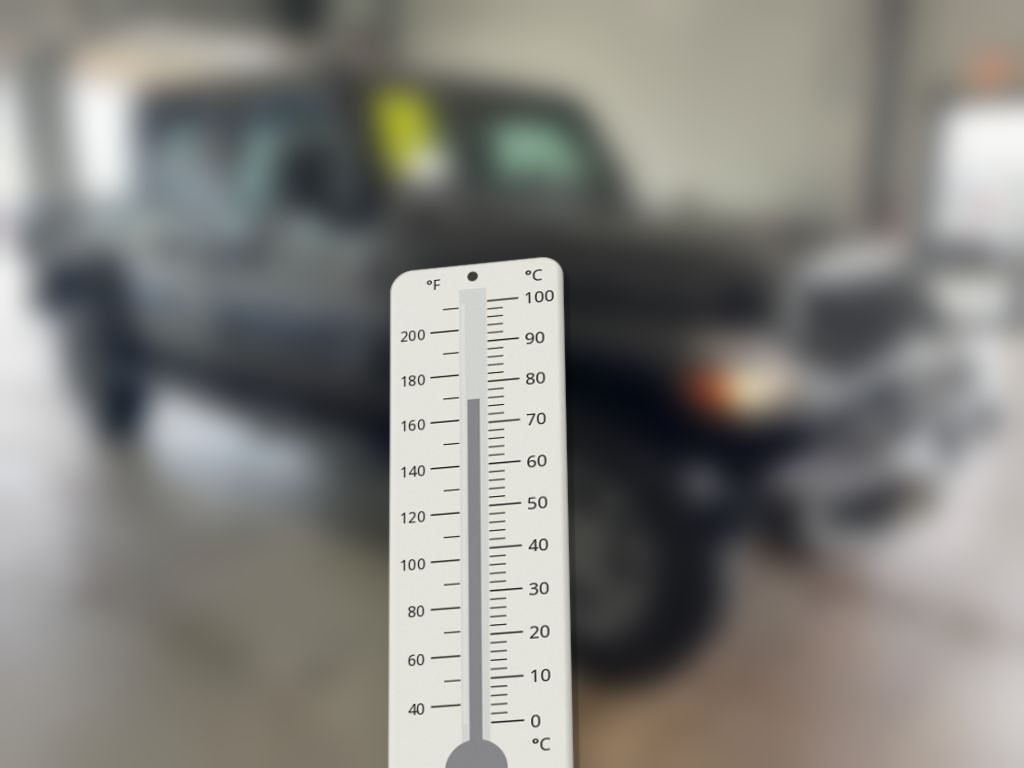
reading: °C 76
